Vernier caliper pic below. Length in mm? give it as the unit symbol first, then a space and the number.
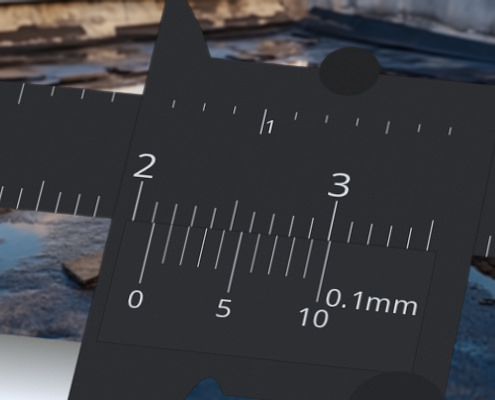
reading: mm 21.1
